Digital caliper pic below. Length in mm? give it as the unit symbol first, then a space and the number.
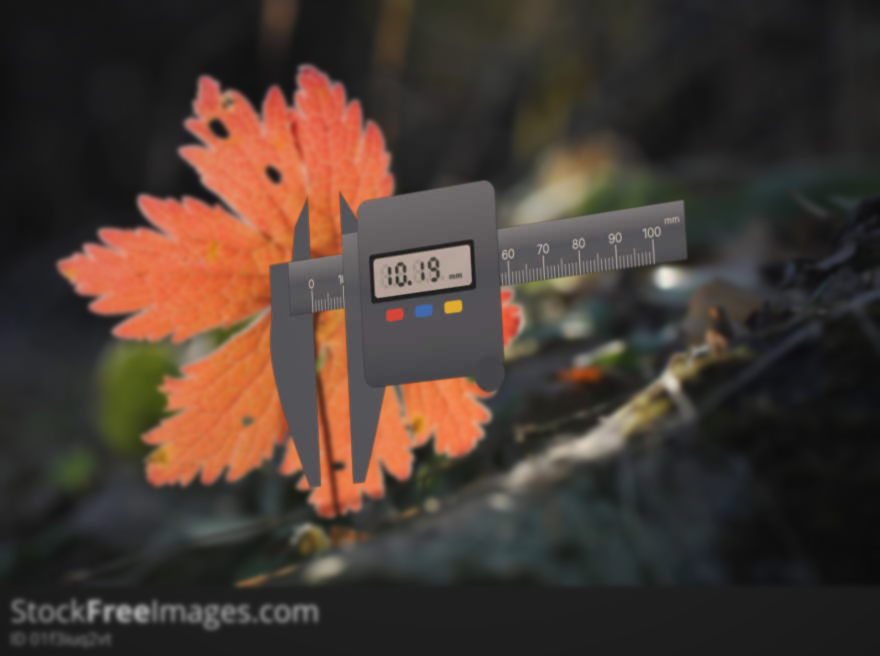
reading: mm 10.19
